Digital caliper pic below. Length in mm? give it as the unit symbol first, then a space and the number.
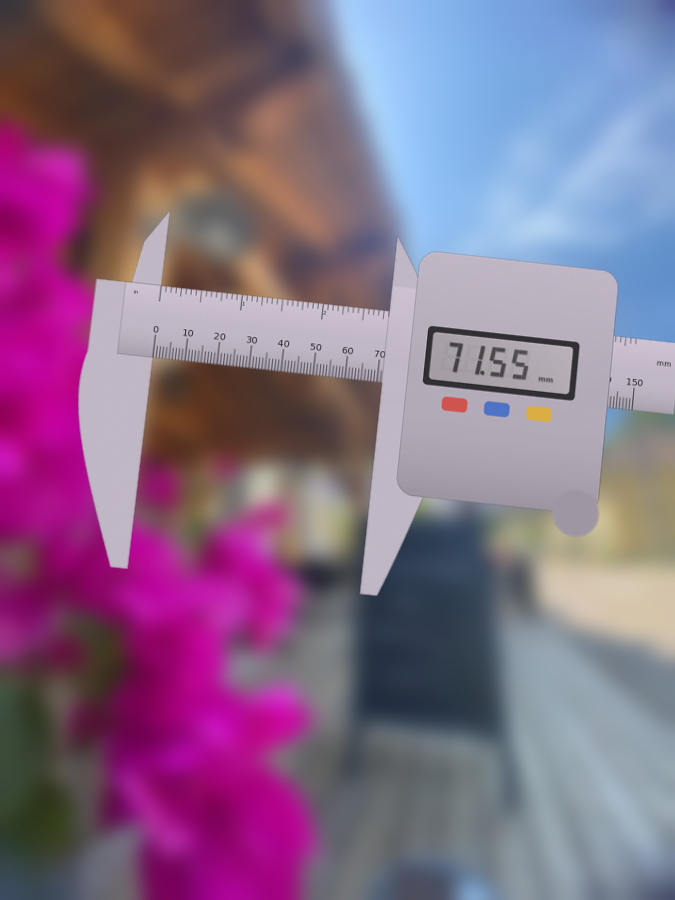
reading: mm 71.55
